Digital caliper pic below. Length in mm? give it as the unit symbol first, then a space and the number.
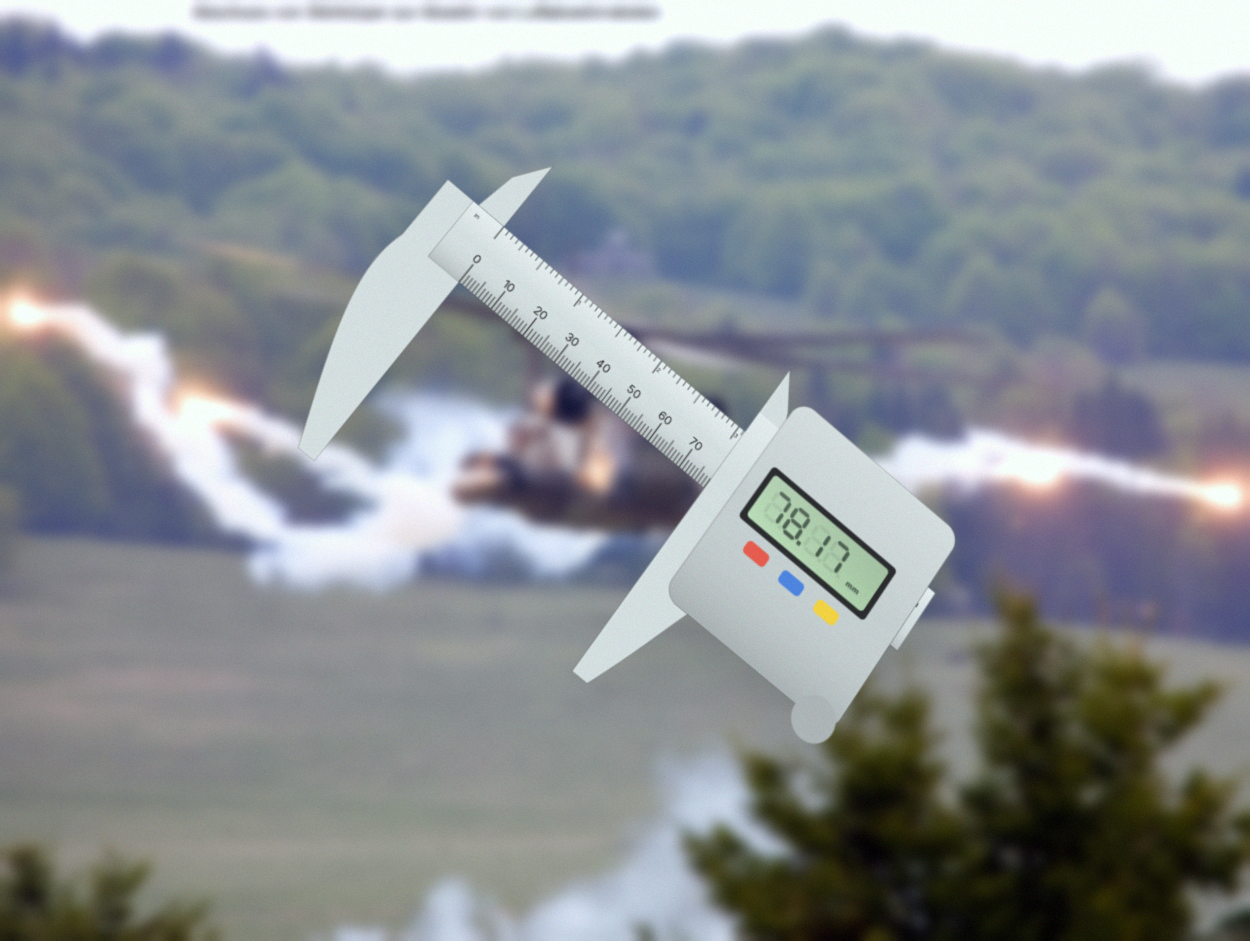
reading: mm 78.17
